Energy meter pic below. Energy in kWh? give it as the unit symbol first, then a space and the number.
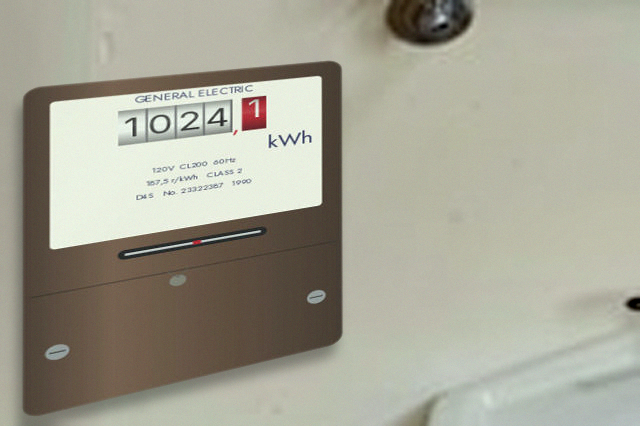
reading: kWh 1024.1
